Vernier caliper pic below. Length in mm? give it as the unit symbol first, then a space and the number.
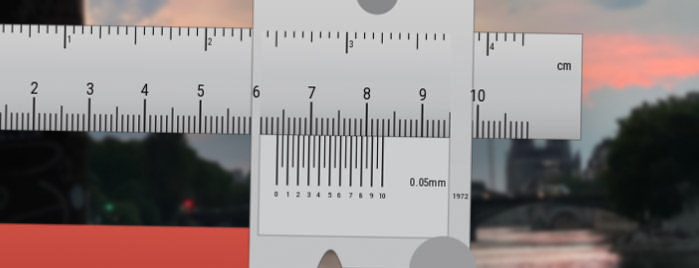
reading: mm 64.0
